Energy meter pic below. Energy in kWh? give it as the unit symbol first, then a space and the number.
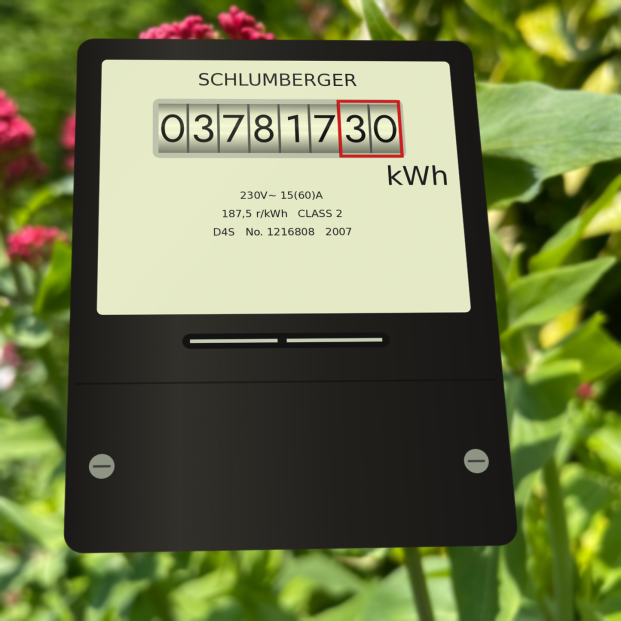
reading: kWh 37817.30
